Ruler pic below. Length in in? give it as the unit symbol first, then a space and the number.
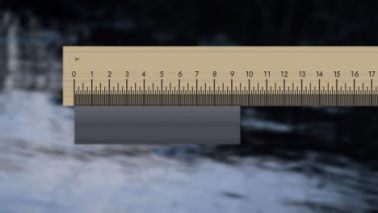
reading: in 9.5
